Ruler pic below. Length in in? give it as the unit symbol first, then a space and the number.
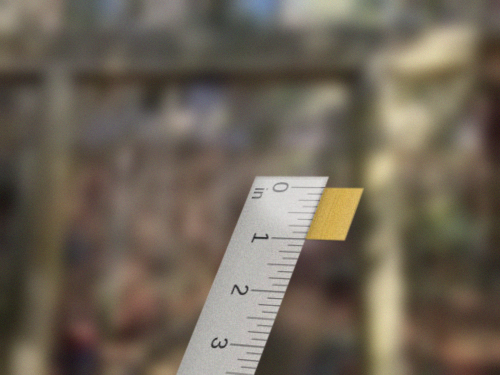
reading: in 1
